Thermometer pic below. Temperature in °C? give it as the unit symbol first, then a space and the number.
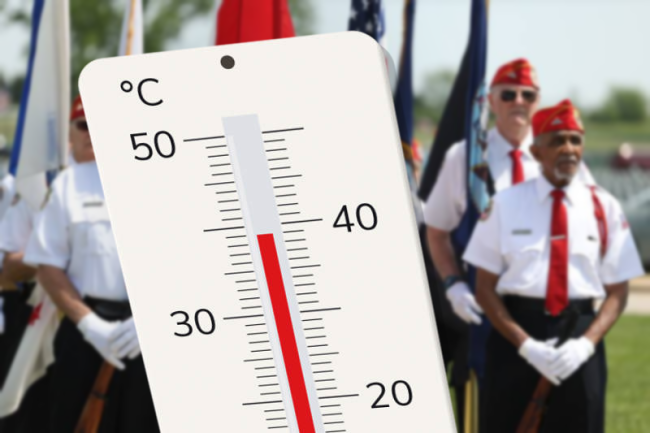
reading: °C 39
